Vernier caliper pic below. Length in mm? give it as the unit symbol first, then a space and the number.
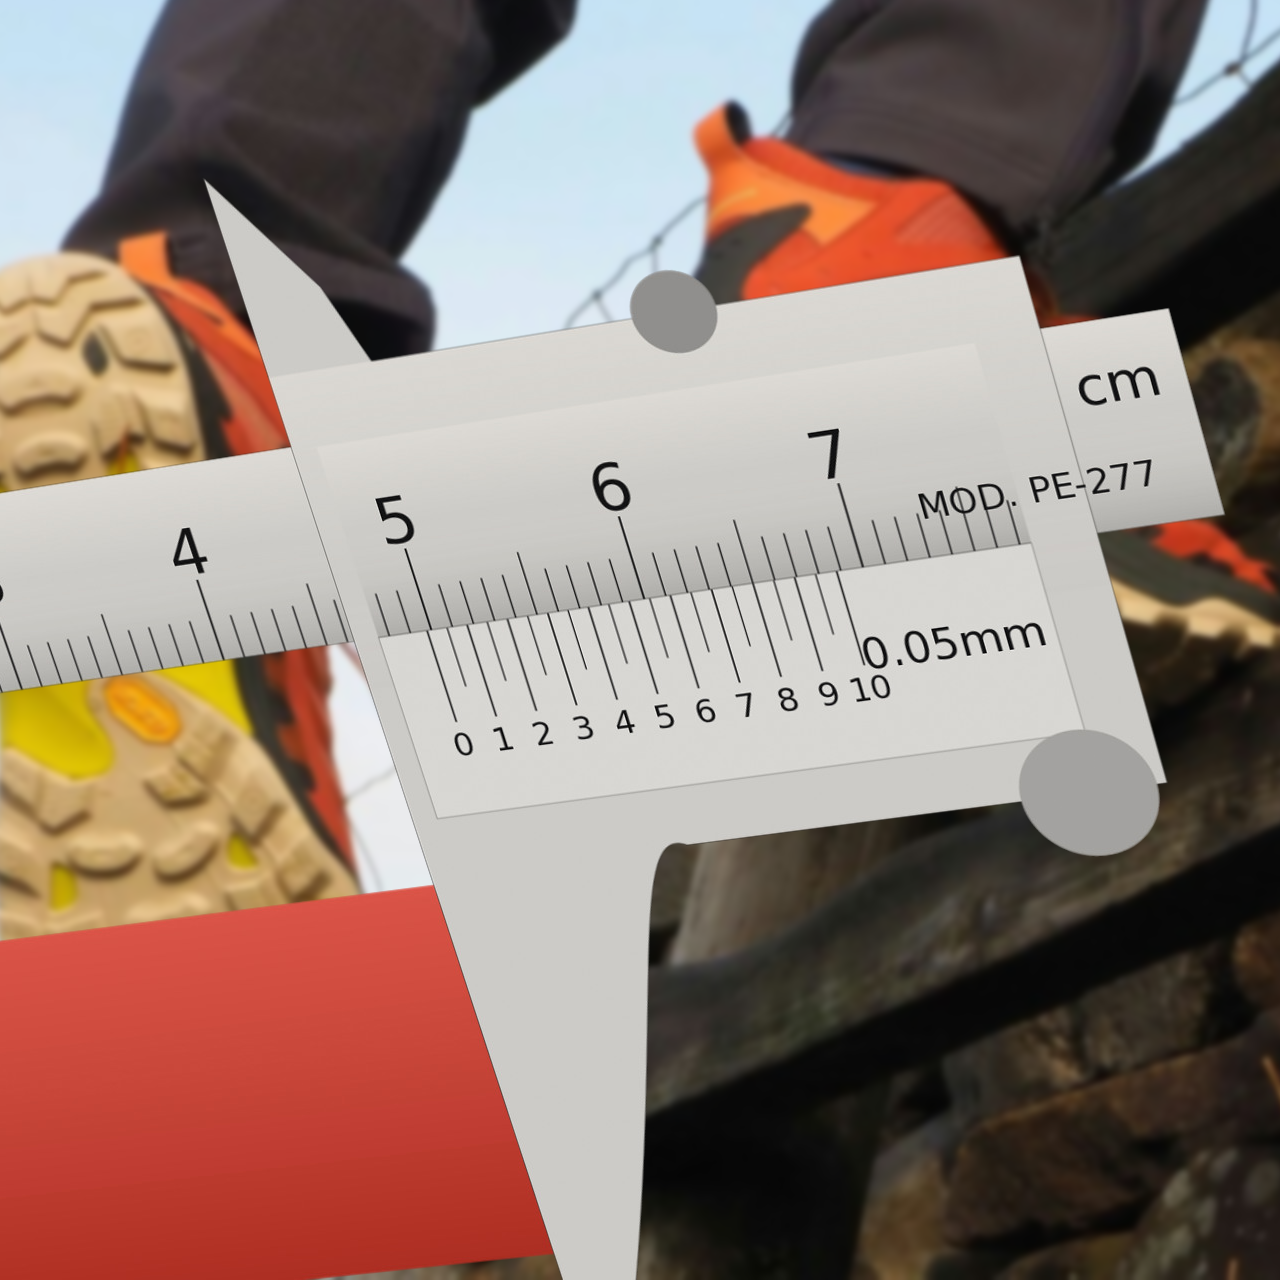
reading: mm 49.8
